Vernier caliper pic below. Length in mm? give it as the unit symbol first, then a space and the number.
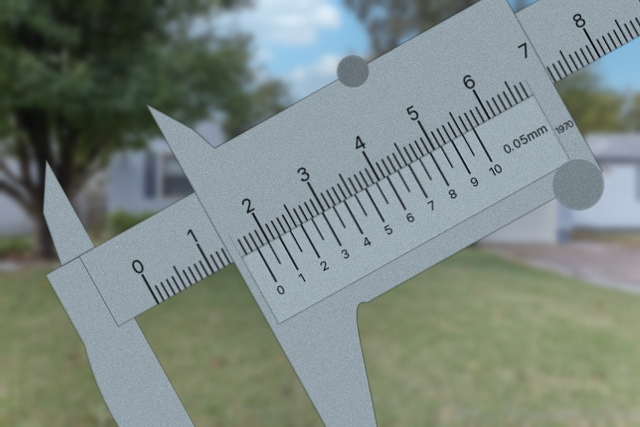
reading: mm 18.0
